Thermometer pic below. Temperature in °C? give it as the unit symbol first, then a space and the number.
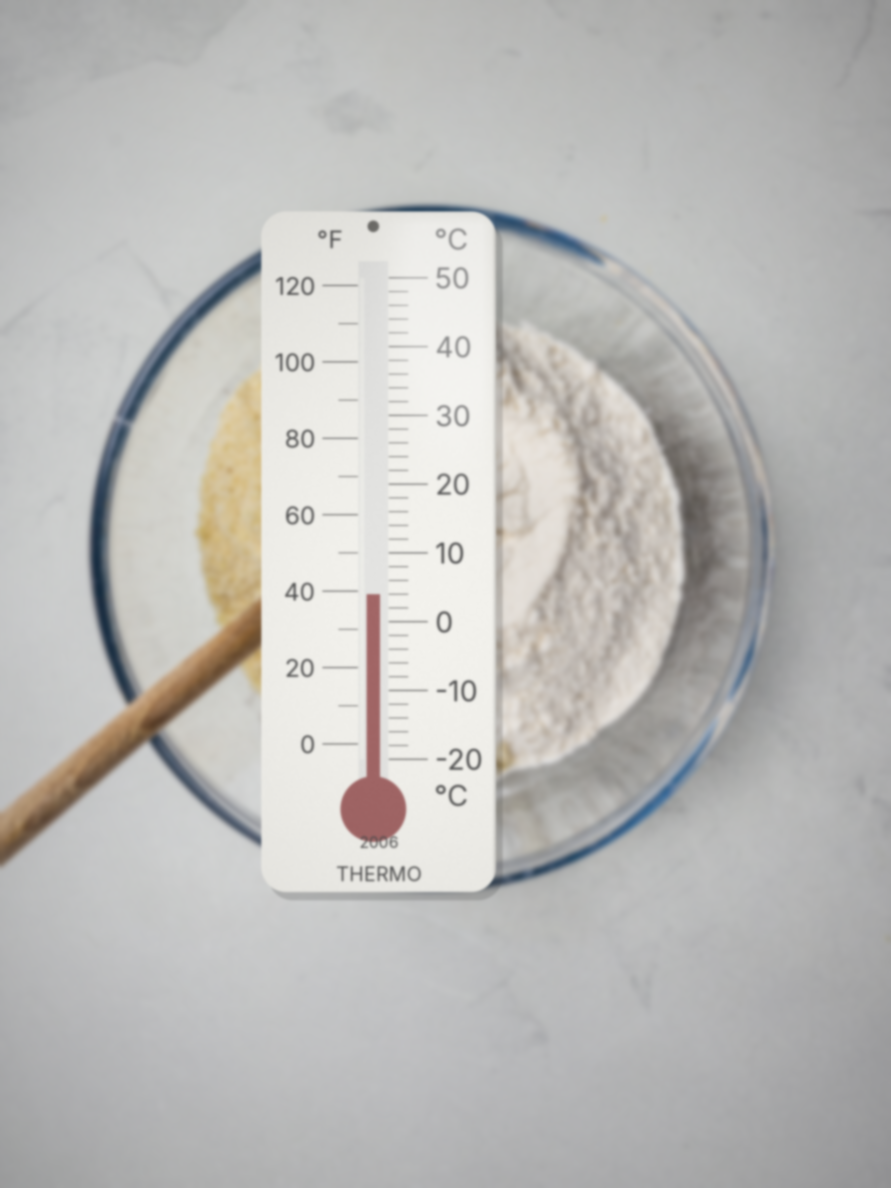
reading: °C 4
